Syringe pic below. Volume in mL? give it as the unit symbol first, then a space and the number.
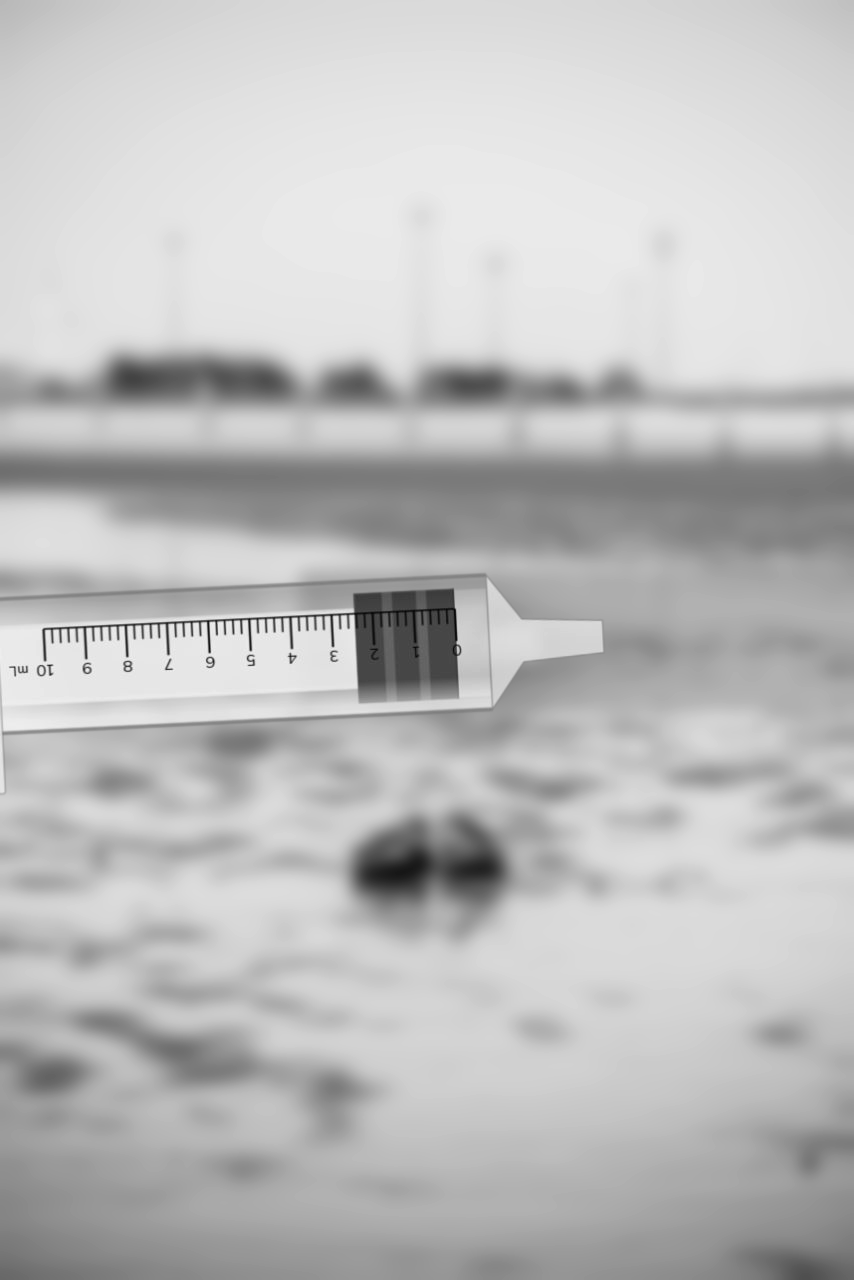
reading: mL 0
